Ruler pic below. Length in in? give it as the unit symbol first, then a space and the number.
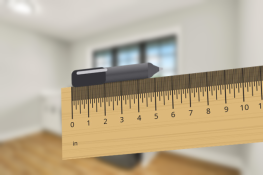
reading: in 5.5
